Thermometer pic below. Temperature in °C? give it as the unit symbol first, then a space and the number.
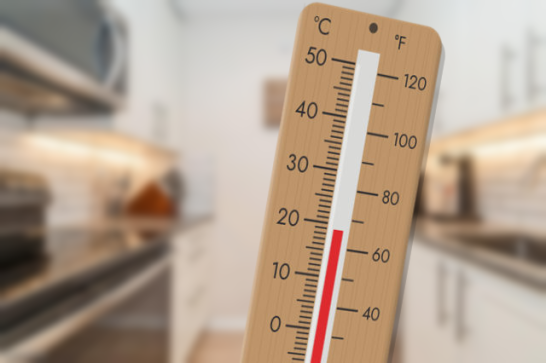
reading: °C 19
